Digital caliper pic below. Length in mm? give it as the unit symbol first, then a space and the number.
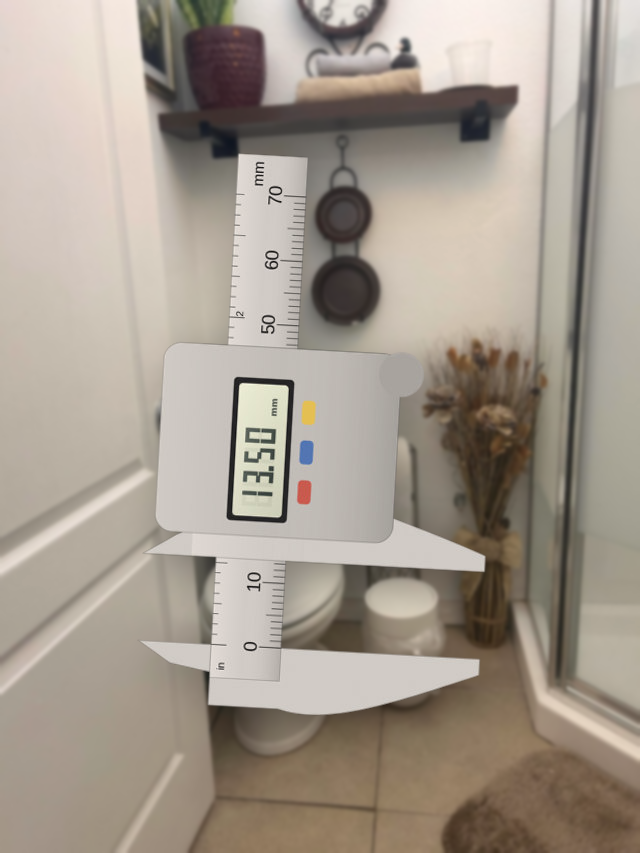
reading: mm 13.50
